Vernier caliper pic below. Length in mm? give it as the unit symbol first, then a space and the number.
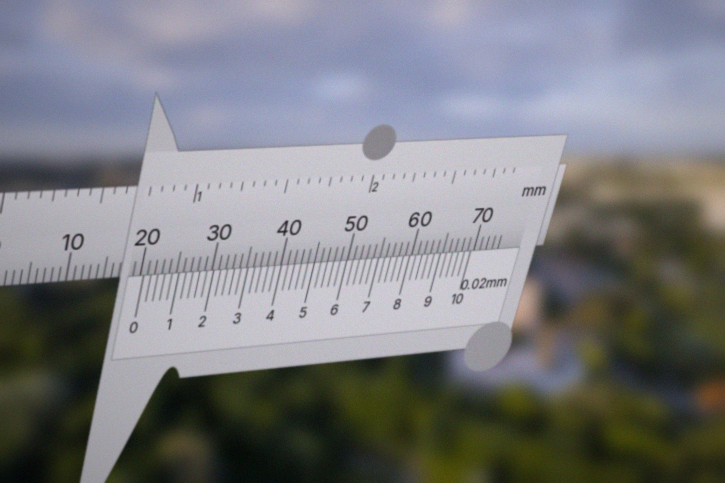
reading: mm 20.5
